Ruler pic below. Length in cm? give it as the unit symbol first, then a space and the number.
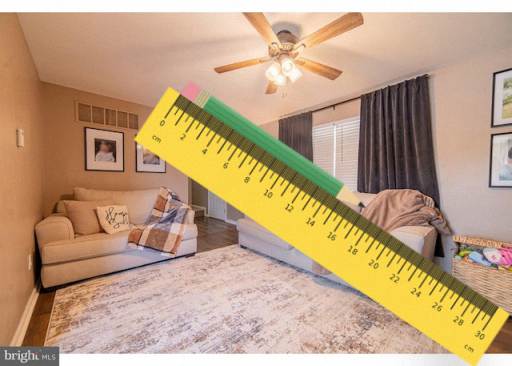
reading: cm 17
